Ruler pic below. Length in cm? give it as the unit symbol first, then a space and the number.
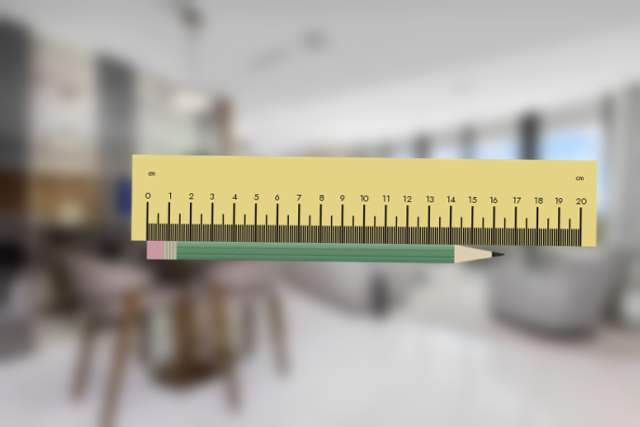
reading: cm 16.5
